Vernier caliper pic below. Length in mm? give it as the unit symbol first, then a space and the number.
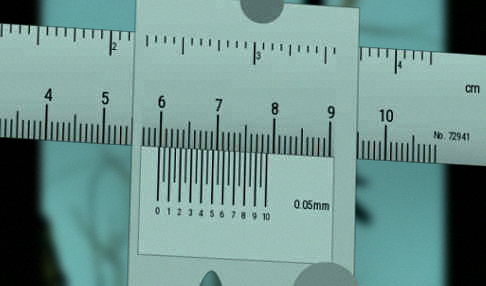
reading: mm 59.8
